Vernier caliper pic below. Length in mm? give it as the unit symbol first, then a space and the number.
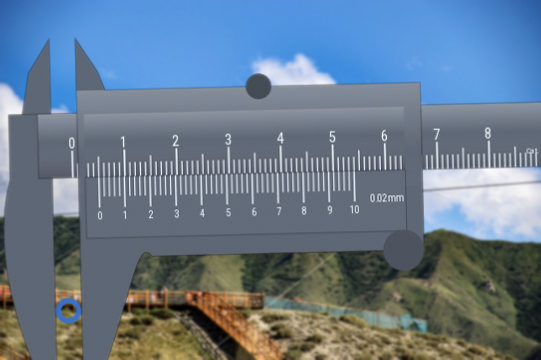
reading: mm 5.0
